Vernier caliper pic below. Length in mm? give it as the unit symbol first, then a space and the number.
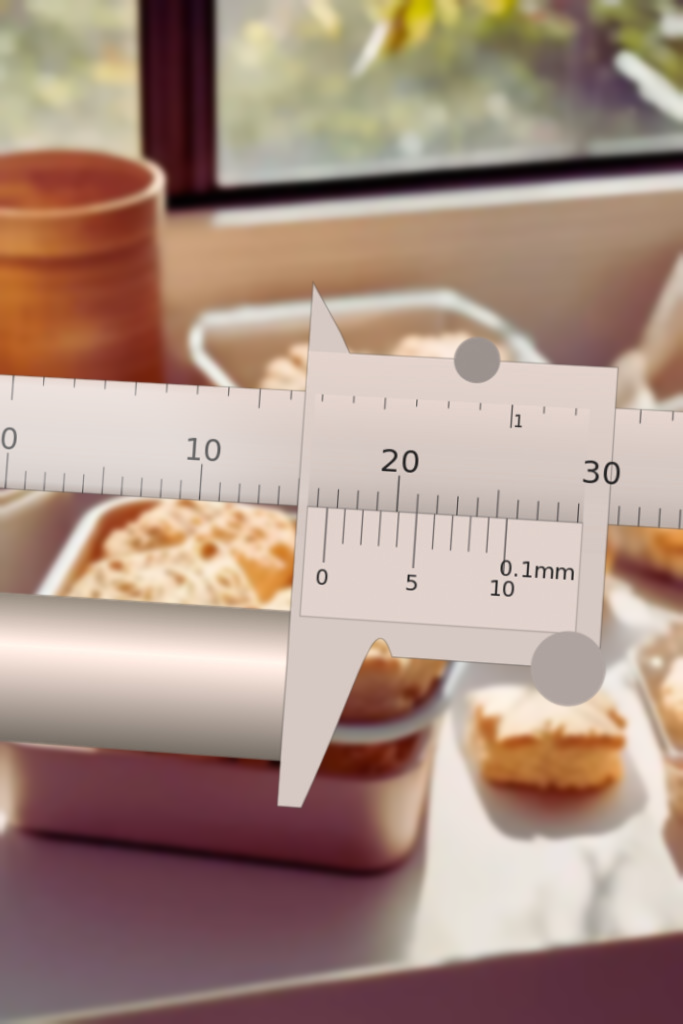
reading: mm 16.5
